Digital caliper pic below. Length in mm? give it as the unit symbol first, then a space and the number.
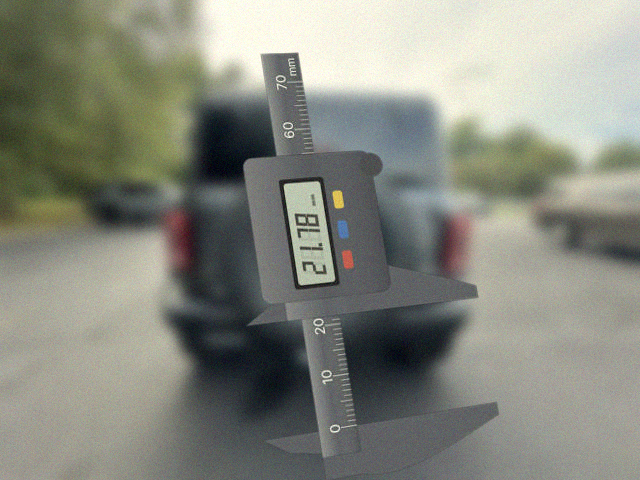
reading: mm 21.78
